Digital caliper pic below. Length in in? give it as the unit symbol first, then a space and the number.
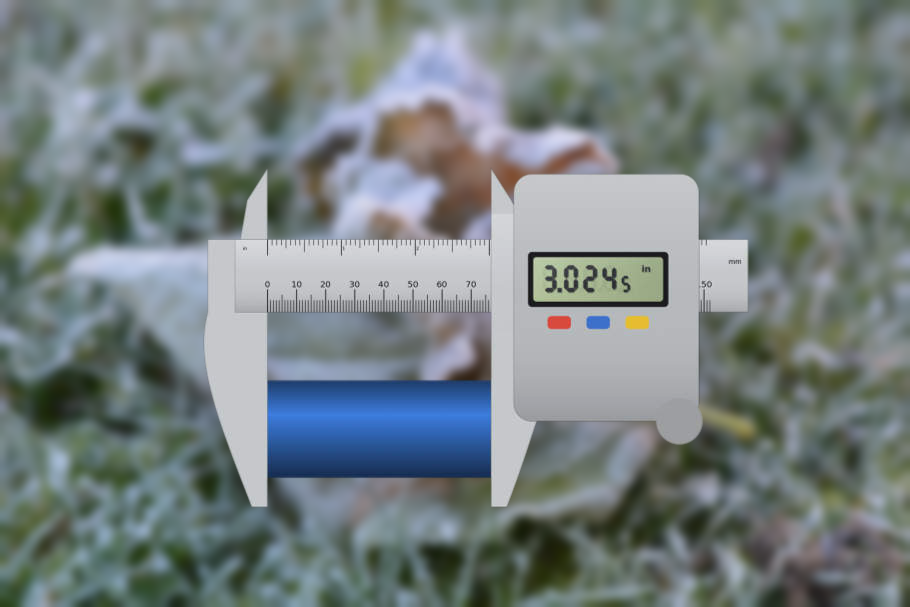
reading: in 3.0245
